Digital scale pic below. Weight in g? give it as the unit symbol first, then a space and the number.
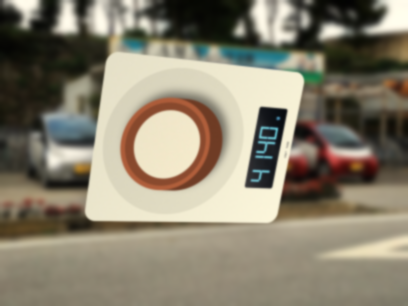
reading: g 4140
